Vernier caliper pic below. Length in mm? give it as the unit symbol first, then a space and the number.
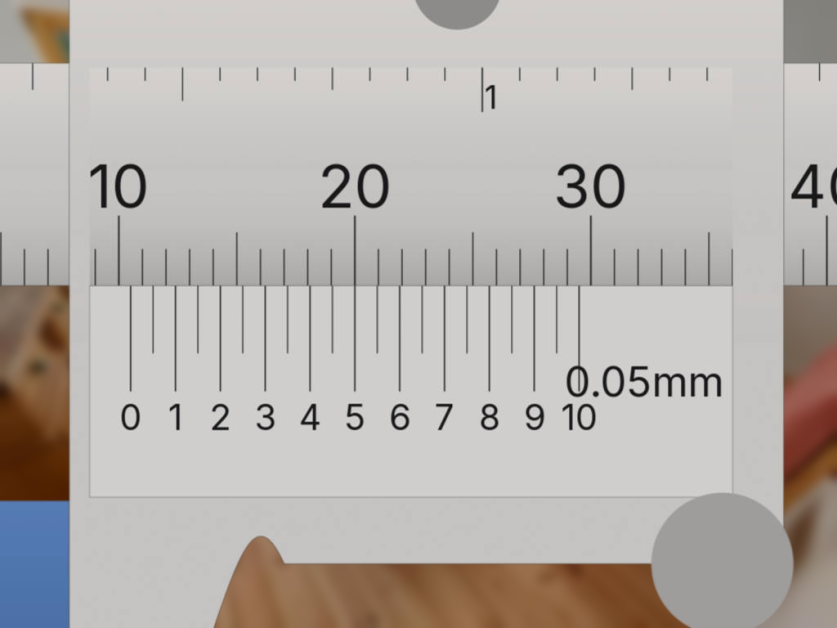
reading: mm 10.50
